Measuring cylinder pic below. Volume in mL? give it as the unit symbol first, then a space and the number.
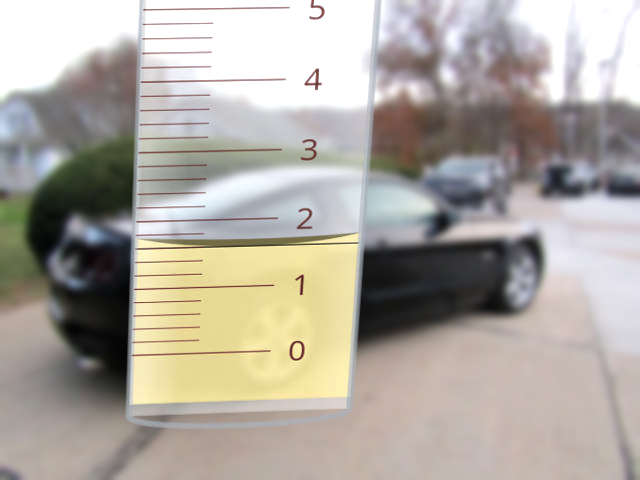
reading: mL 1.6
